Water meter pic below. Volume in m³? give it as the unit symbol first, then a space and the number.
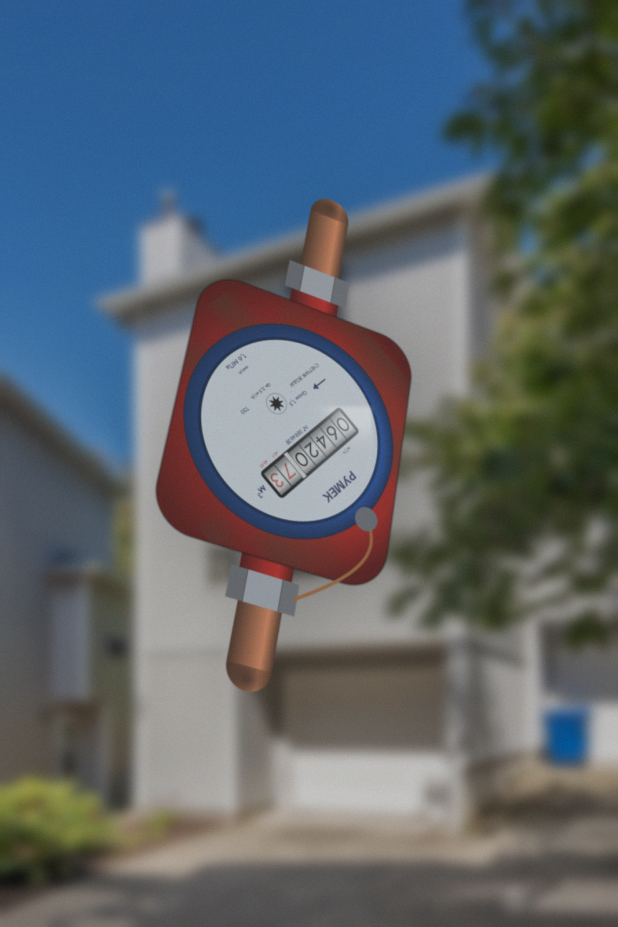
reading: m³ 6420.73
